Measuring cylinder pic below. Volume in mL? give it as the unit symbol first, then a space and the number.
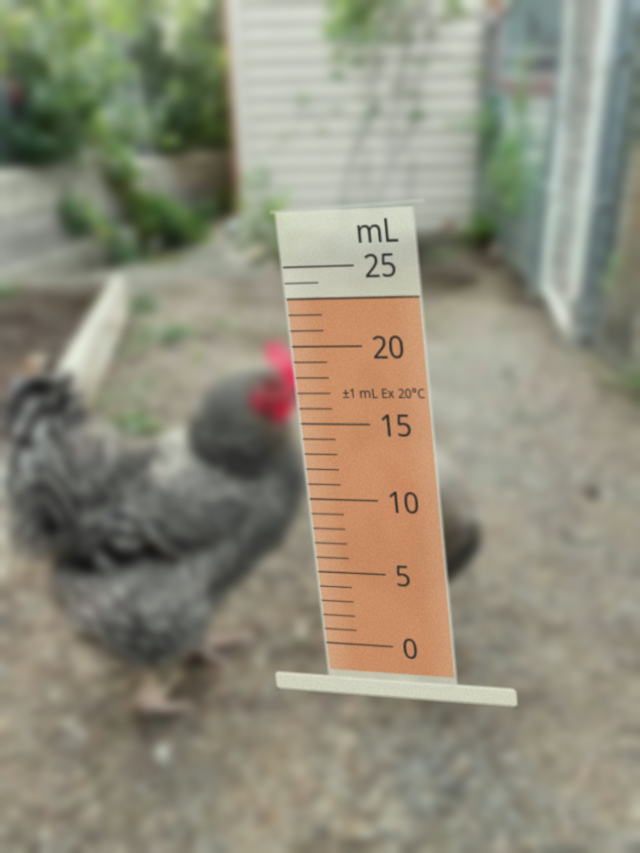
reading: mL 23
